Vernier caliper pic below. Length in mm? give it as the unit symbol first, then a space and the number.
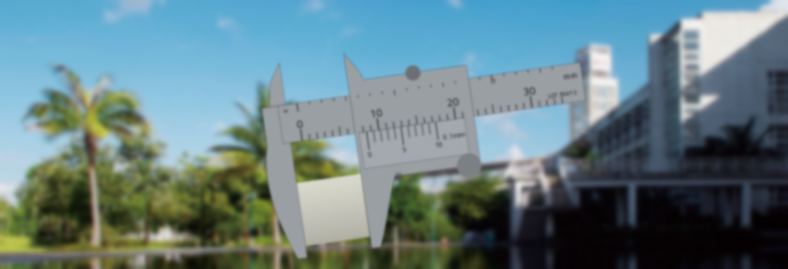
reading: mm 8.4
